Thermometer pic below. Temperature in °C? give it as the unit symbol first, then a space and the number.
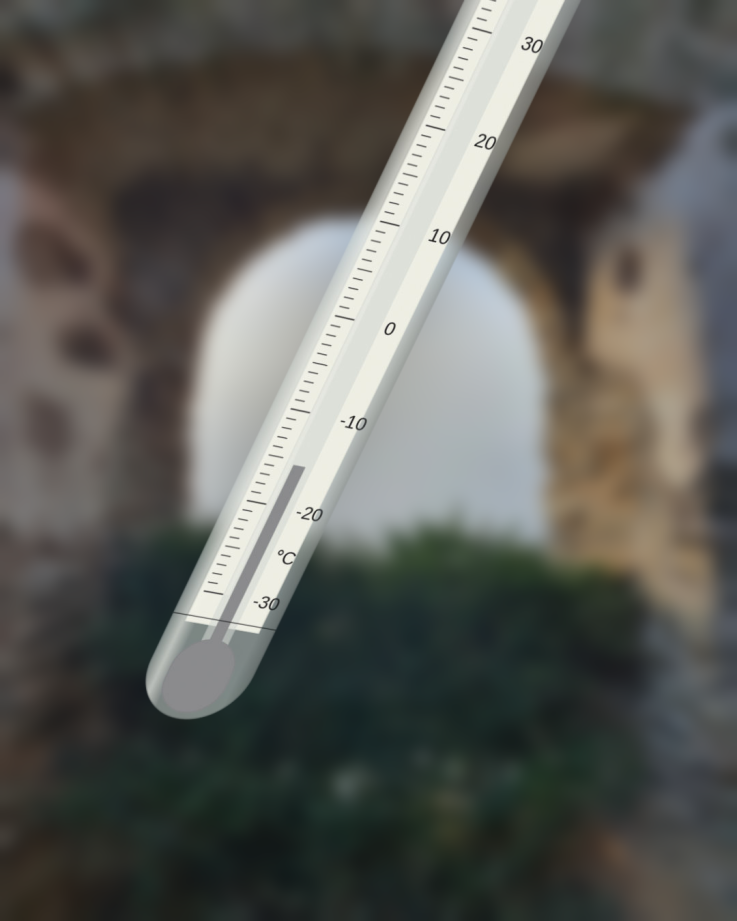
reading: °C -15.5
